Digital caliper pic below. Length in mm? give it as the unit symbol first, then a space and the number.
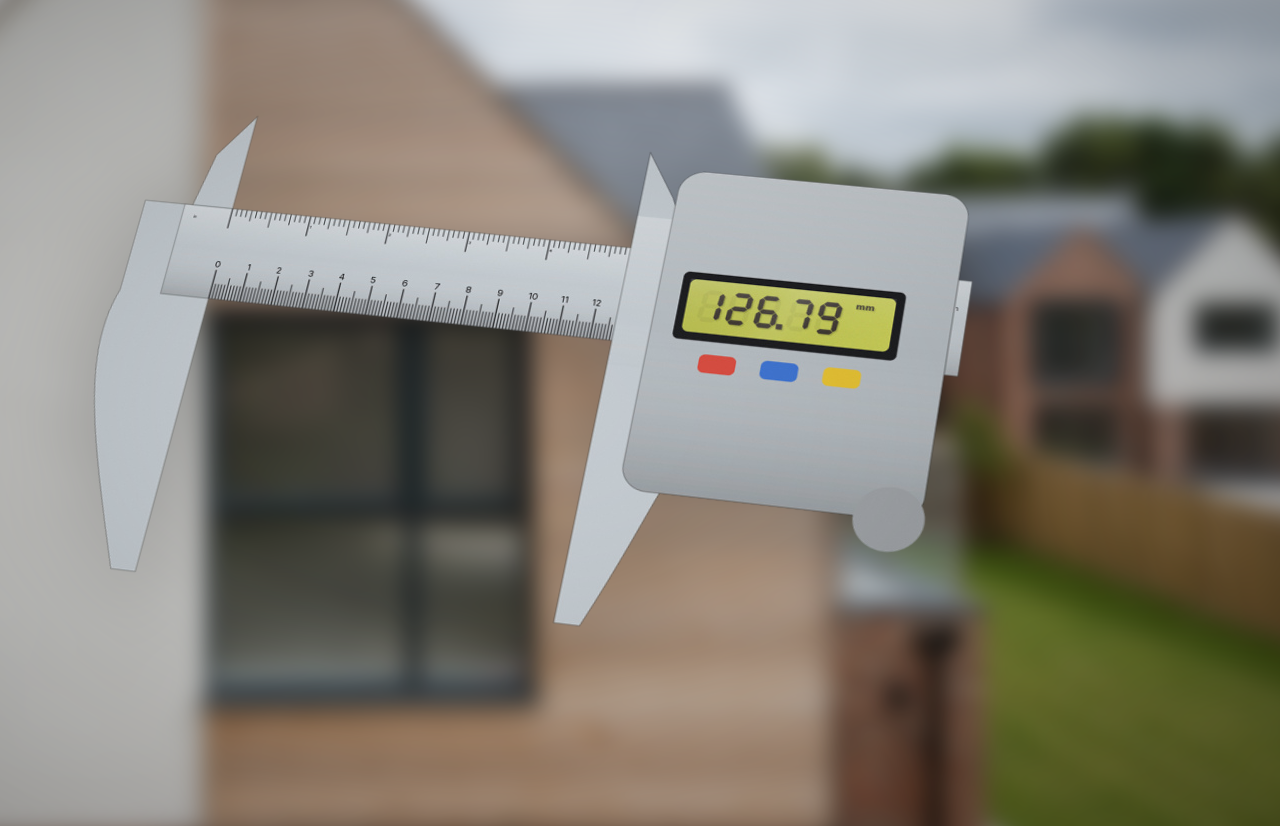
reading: mm 126.79
